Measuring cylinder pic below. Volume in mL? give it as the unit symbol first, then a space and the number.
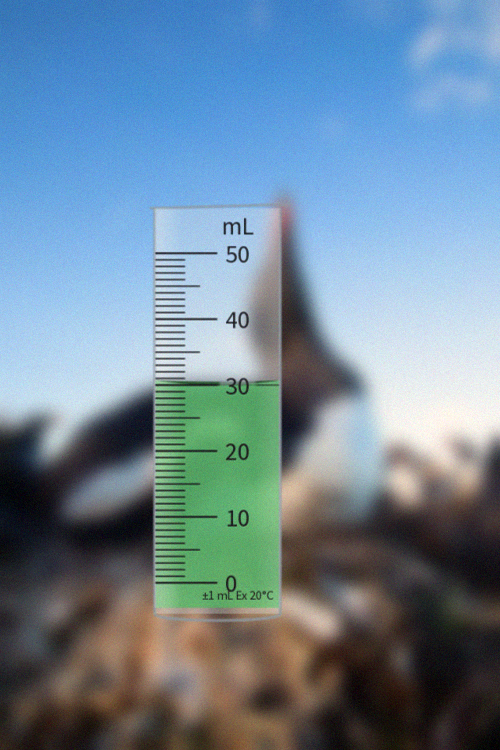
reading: mL 30
